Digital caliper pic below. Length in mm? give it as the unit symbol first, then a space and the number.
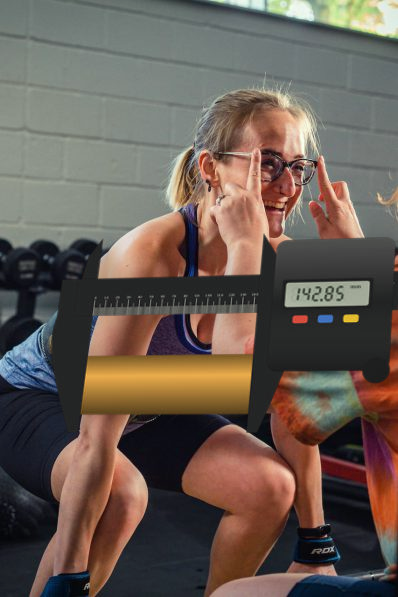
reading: mm 142.85
